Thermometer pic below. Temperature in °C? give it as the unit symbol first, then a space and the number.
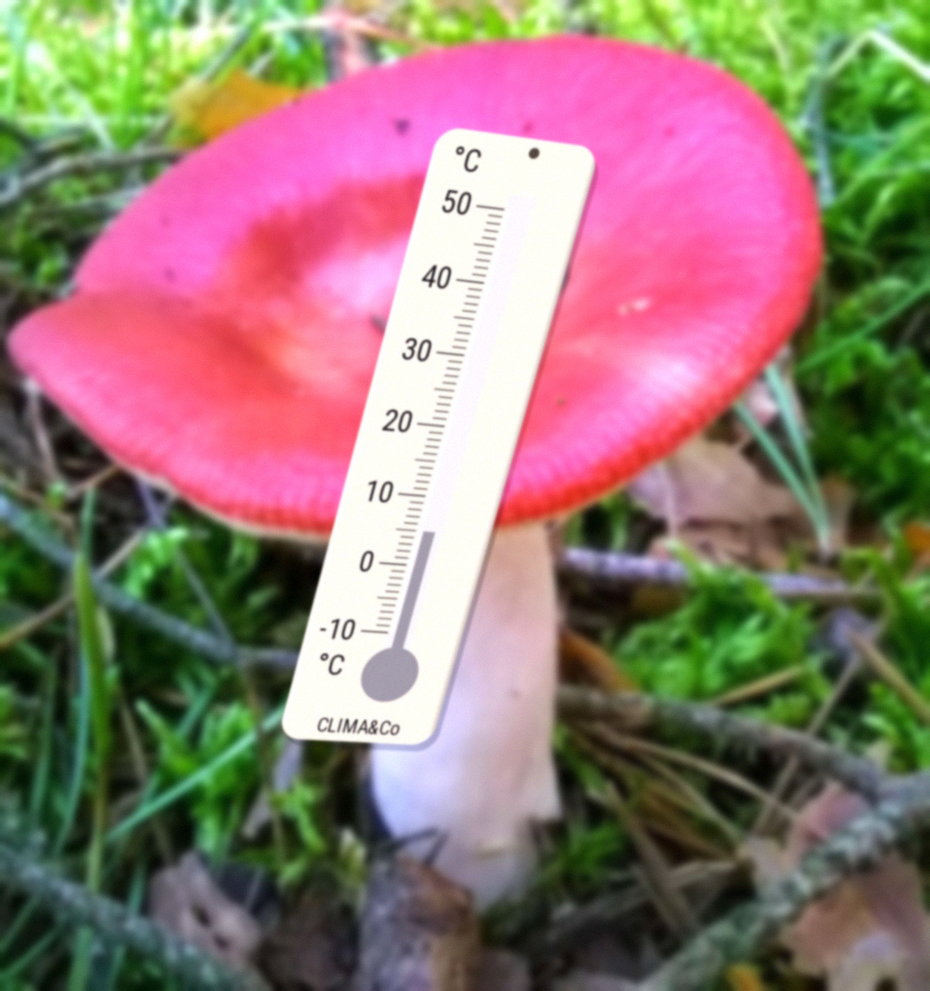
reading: °C 5
